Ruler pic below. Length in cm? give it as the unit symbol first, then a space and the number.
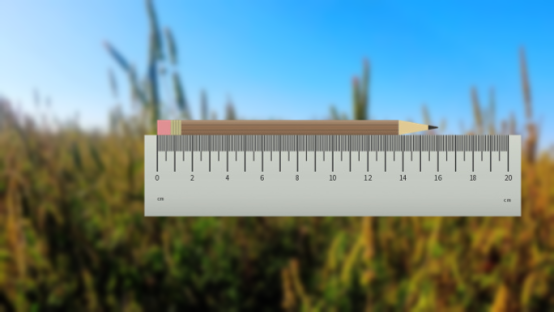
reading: cm 16
